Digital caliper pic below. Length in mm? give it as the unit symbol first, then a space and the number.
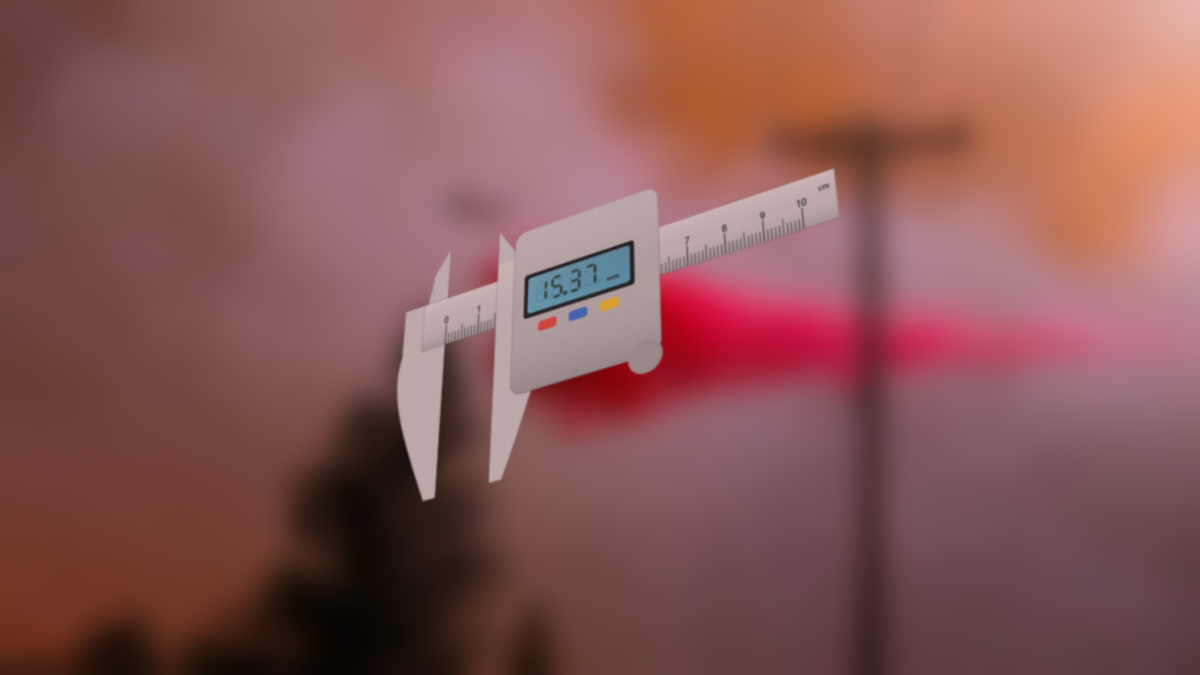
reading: mm 15.37
